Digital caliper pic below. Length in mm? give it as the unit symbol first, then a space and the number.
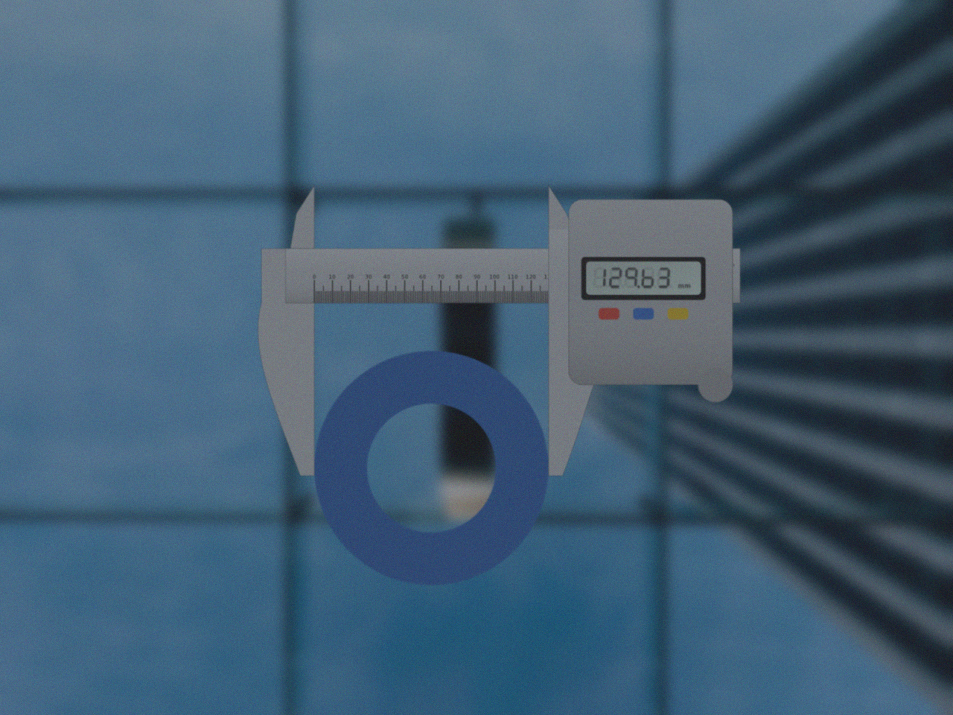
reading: mm 129.63
